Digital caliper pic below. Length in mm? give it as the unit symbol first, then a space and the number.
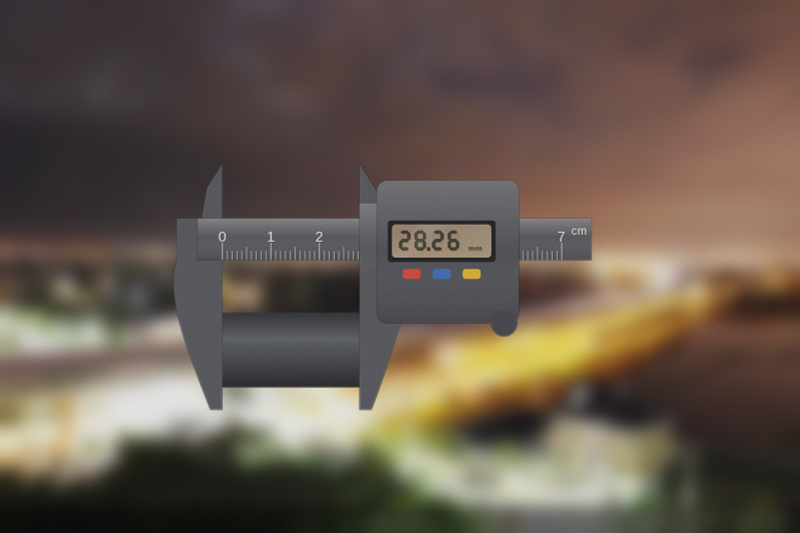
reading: mm 28.26
